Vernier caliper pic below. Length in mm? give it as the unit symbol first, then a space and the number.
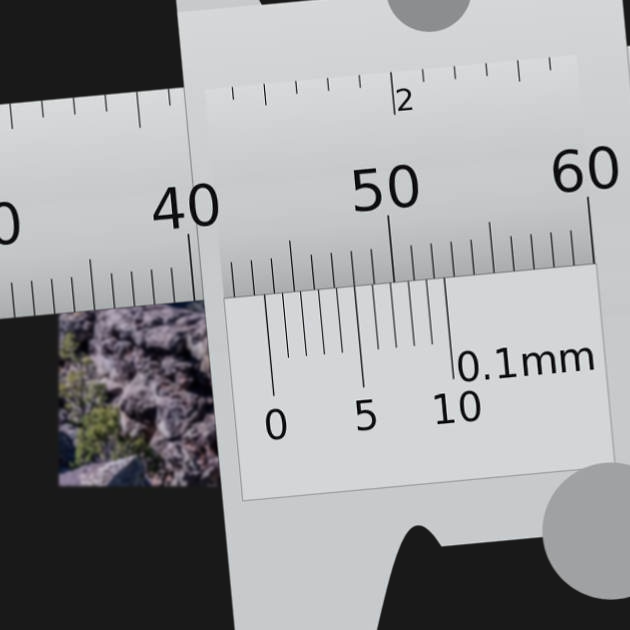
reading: mm 43.5
